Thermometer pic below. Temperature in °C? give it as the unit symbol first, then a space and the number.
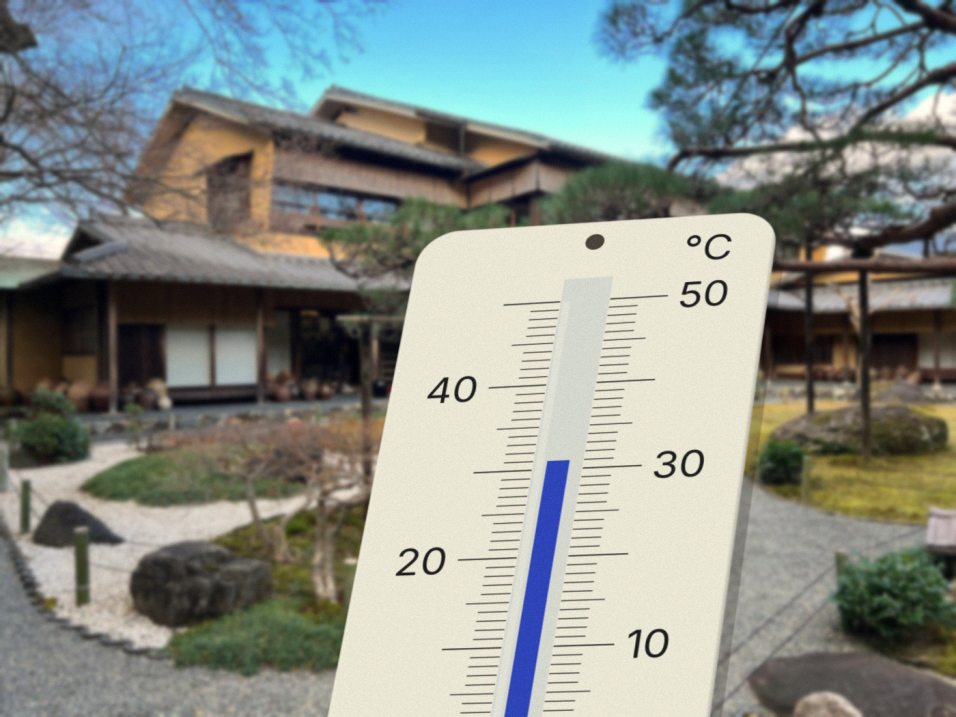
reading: °C 31
